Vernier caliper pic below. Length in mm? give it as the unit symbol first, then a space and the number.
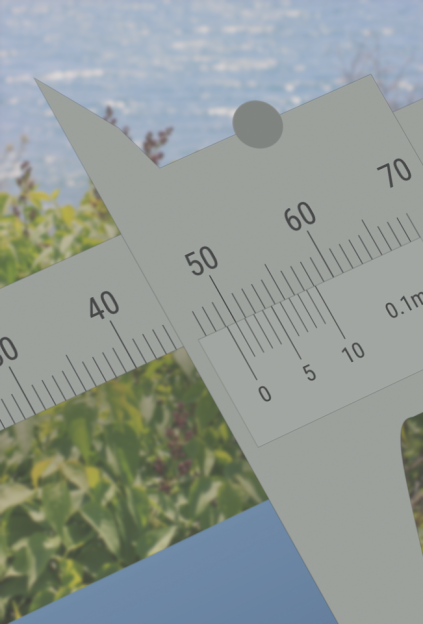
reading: mm 49.1
